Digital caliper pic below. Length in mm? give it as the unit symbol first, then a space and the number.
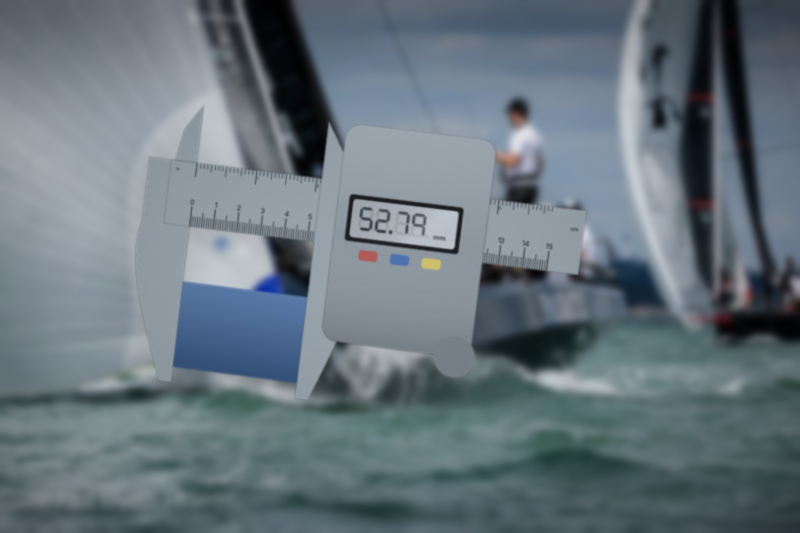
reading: mm 52.79
